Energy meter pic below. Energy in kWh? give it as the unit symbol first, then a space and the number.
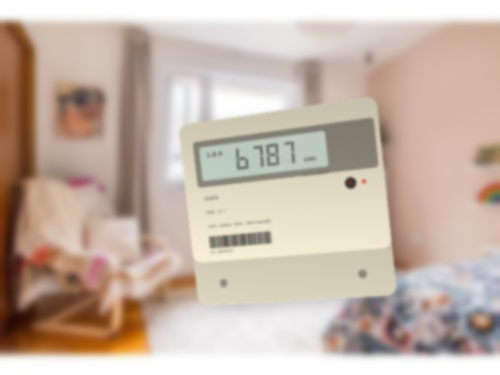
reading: kWh 6787
